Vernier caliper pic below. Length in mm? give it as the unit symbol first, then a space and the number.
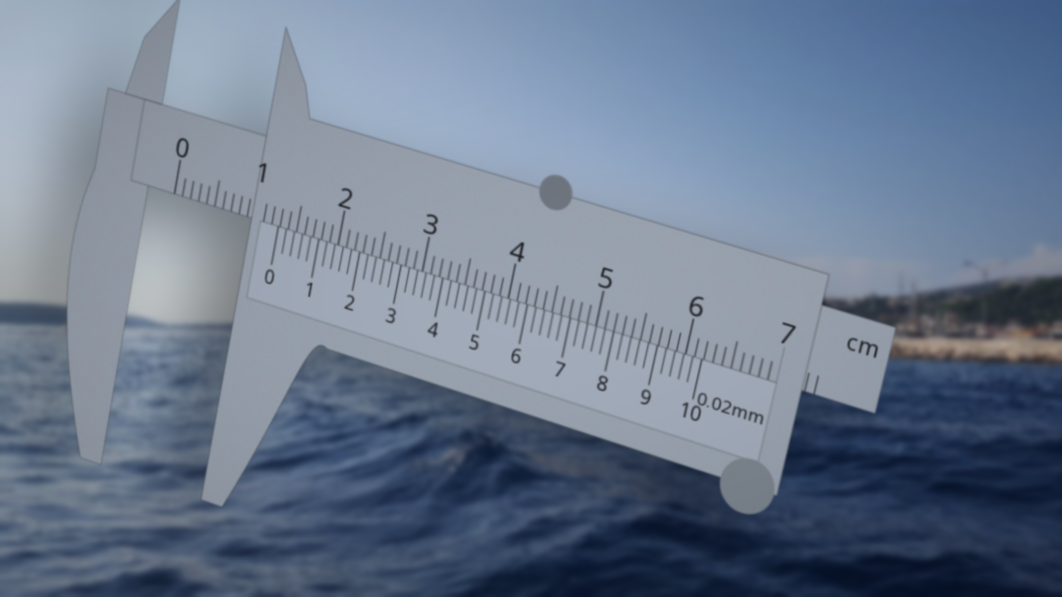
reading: mm 12.8
